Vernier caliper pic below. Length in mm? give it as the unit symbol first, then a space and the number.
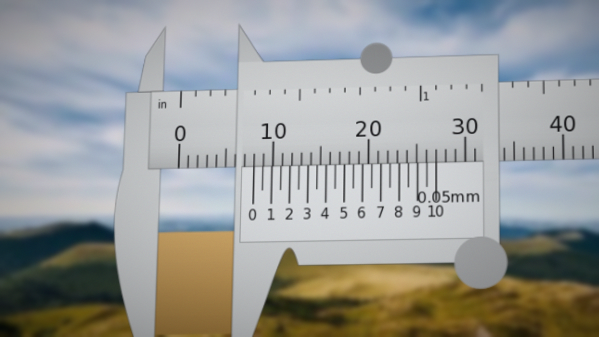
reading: mm 8.0
